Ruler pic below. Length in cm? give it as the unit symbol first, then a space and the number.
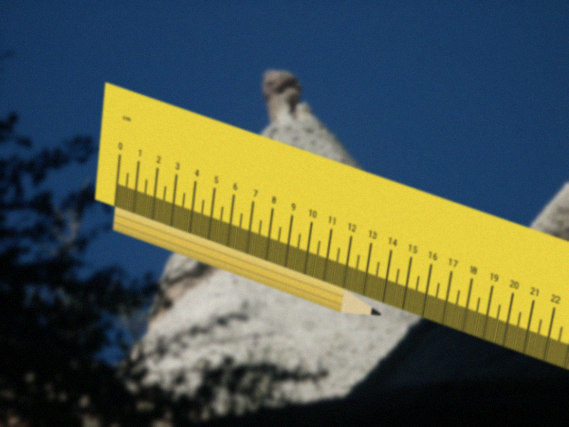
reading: cm 14
